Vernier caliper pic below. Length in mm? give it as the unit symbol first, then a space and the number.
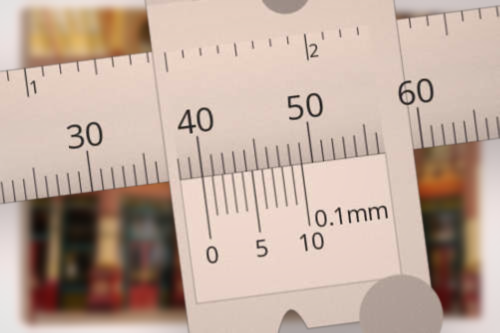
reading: mm 40.0
